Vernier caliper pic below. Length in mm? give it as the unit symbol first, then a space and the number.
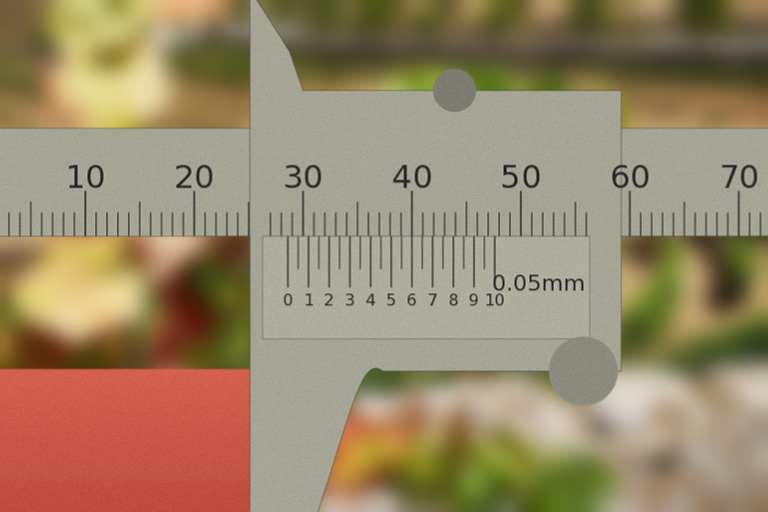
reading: mm 28.6
